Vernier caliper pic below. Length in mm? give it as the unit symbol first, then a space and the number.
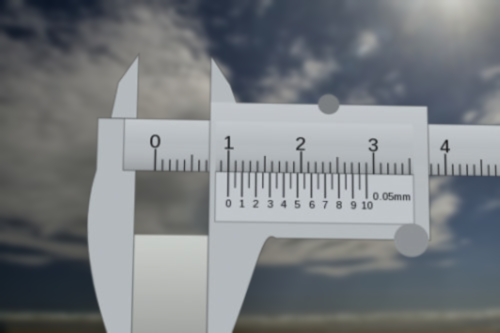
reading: mm 10.0
